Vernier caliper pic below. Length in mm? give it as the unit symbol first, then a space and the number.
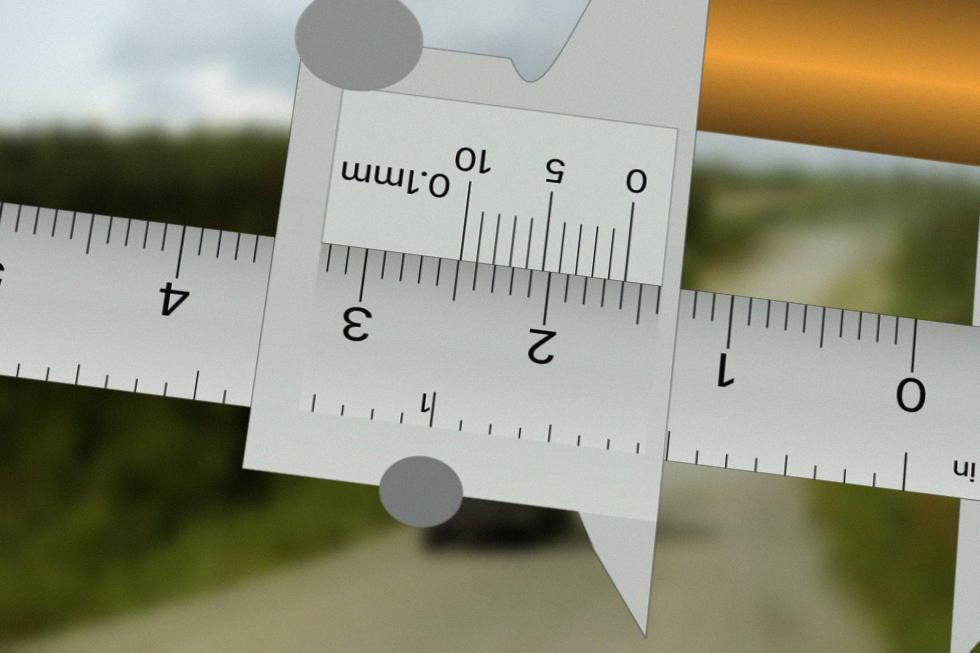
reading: mm 15.9
